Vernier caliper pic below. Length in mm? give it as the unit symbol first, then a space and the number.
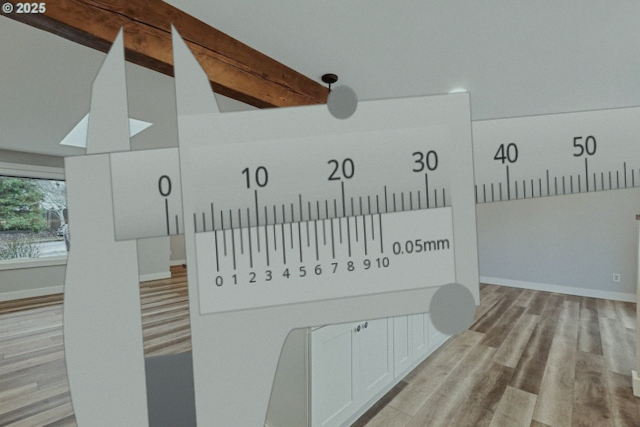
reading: mm 5.2
